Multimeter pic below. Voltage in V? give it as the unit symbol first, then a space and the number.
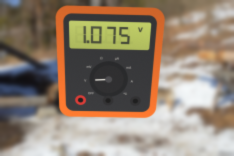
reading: V 1.075
